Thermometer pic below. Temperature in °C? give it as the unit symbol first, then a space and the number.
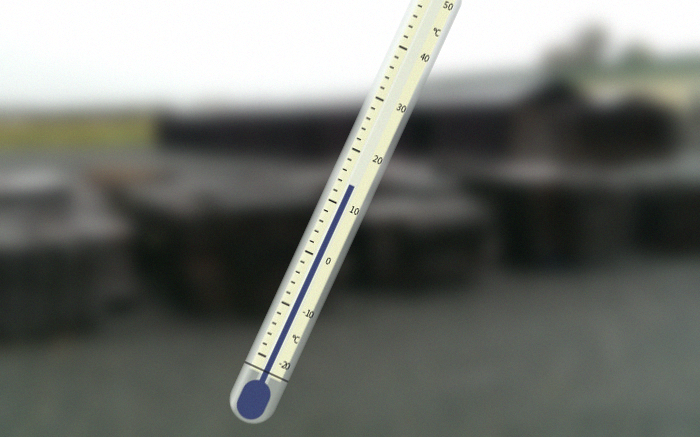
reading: °C 14
